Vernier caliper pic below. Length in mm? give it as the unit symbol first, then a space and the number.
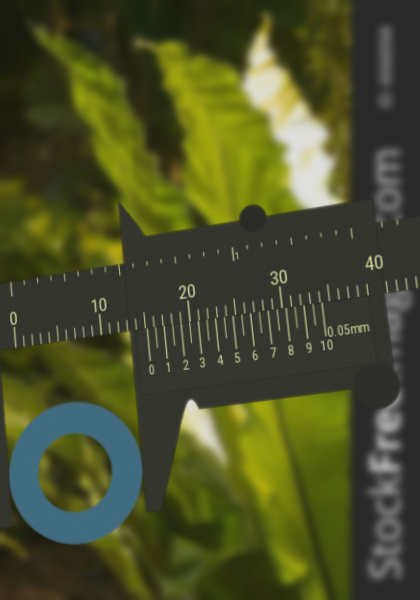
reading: mm 15.2
